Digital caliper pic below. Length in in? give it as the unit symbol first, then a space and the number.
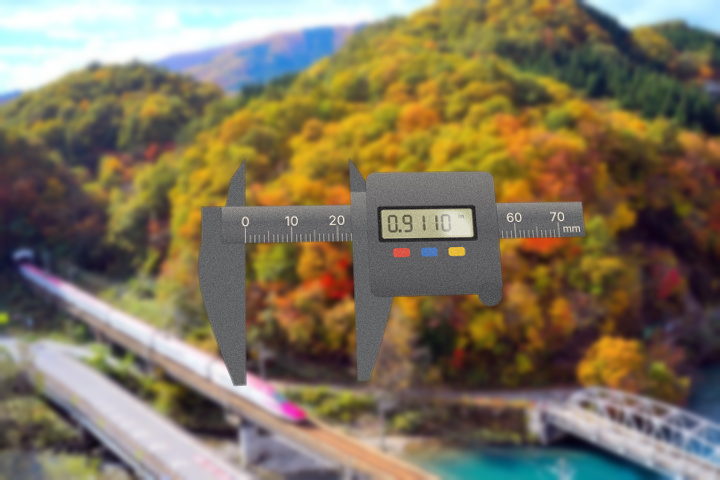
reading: in 0.9110
